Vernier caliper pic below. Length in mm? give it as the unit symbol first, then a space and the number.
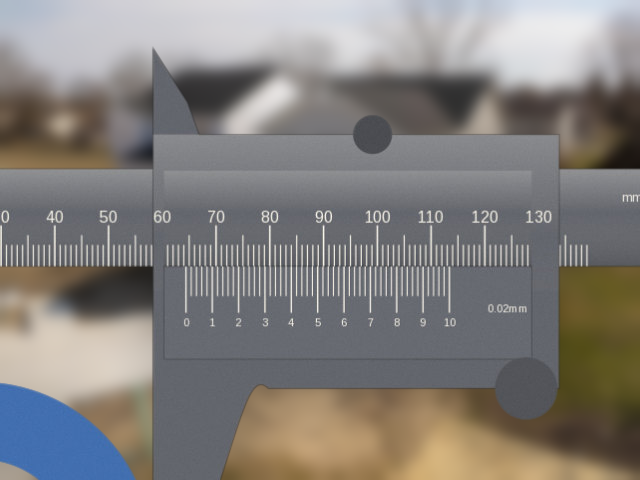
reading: mm 64.4
